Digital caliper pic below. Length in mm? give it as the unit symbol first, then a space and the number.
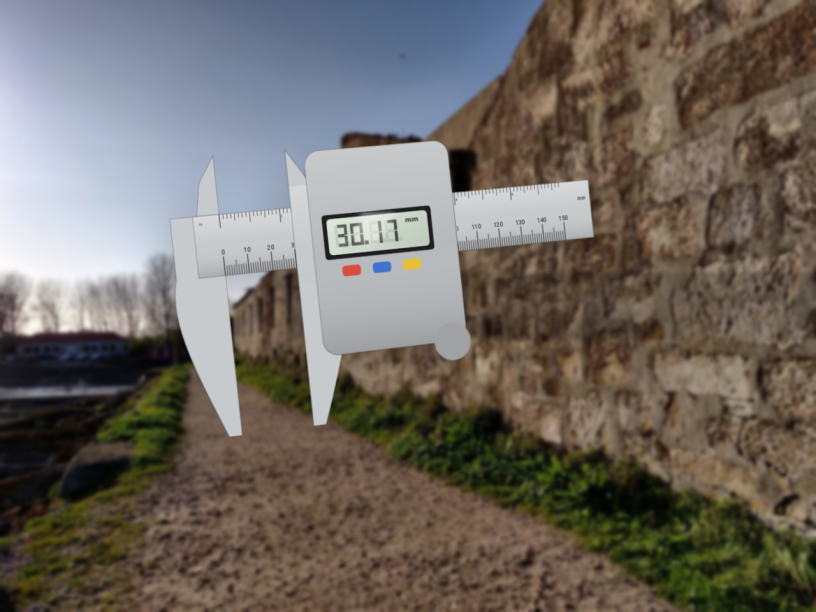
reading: mm 30.17
